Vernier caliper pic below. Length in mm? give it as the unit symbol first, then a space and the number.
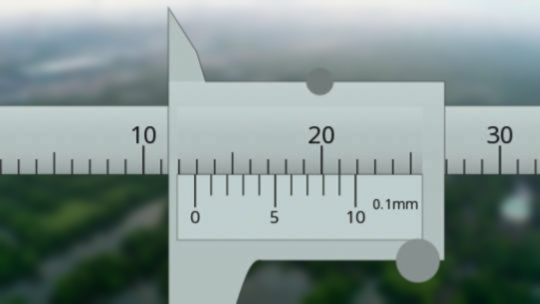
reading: mm 12.9
